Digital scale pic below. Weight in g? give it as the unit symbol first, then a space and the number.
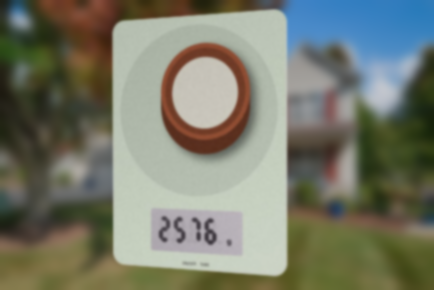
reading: g 2576
